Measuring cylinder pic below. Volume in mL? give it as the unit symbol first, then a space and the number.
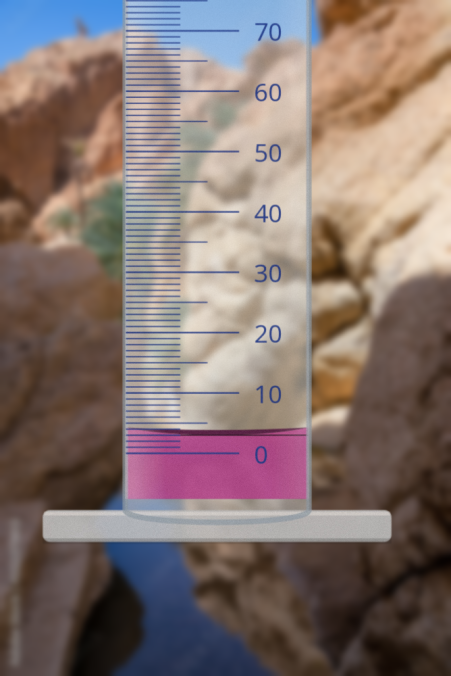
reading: mL 3
